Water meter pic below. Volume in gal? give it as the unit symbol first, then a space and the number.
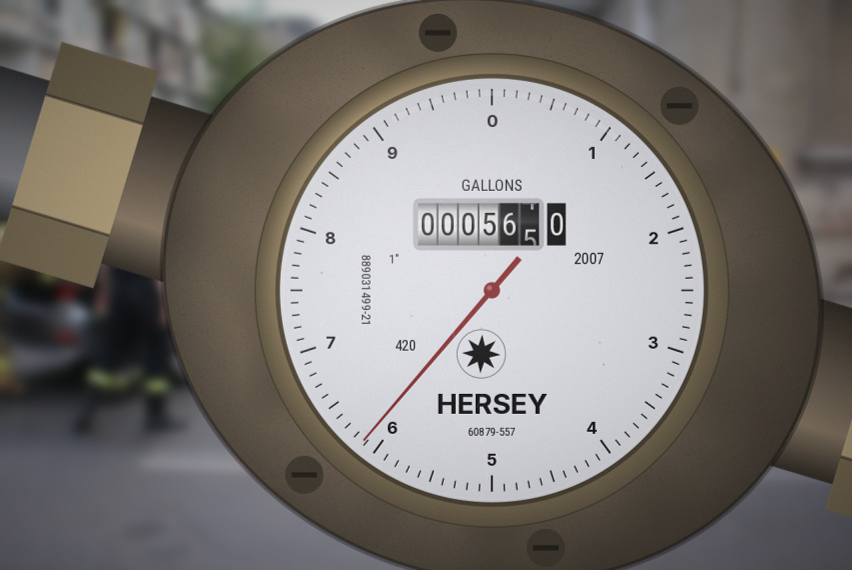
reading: gal 5646.1
